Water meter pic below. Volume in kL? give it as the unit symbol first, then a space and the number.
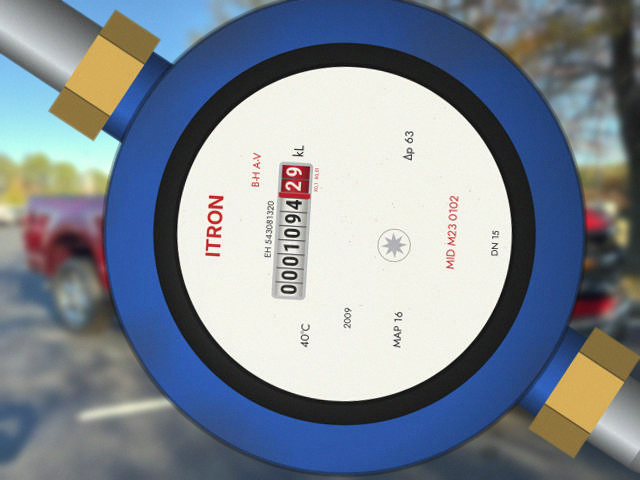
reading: kL 1094.29
